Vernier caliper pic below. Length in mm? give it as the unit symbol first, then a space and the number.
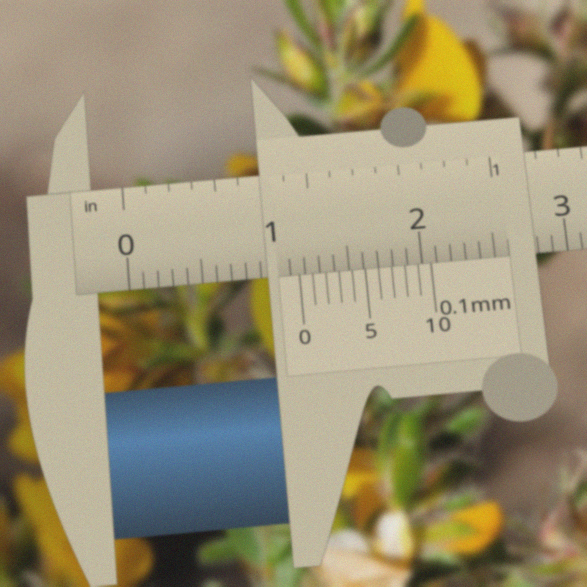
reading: mm 11.6
